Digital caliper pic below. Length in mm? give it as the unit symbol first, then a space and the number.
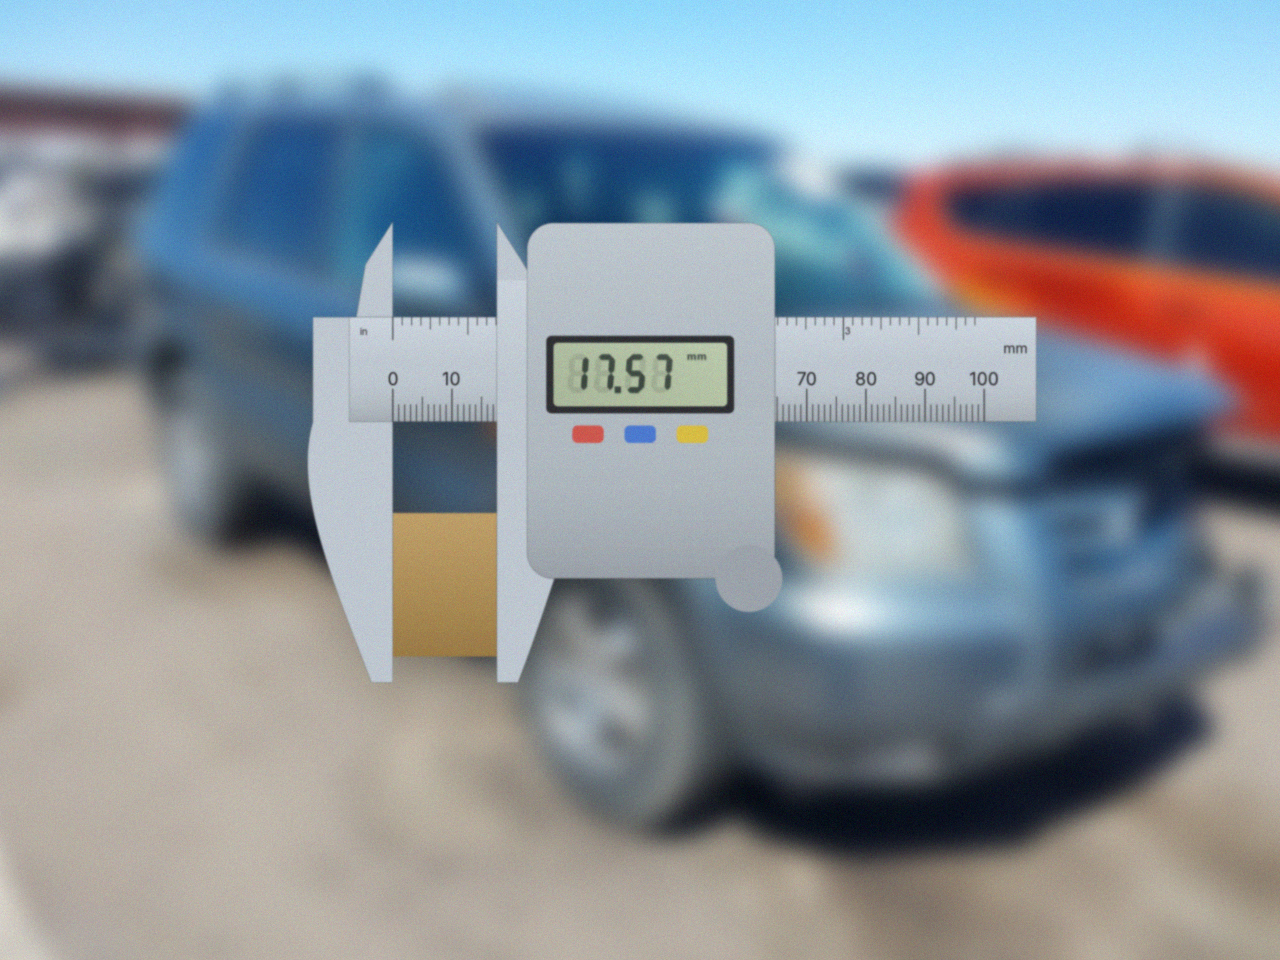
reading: mm 17.57
